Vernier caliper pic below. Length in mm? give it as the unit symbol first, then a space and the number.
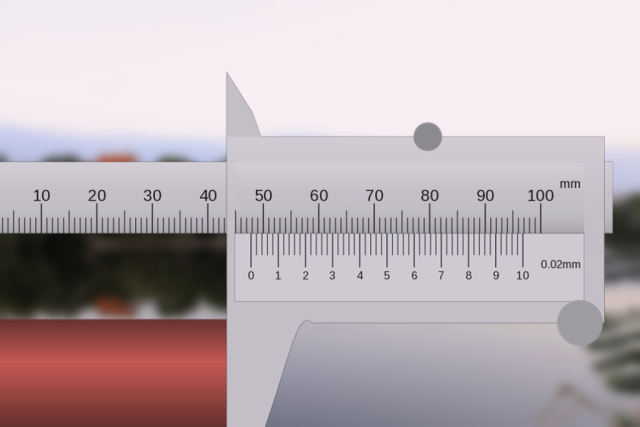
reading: mm 47.8
